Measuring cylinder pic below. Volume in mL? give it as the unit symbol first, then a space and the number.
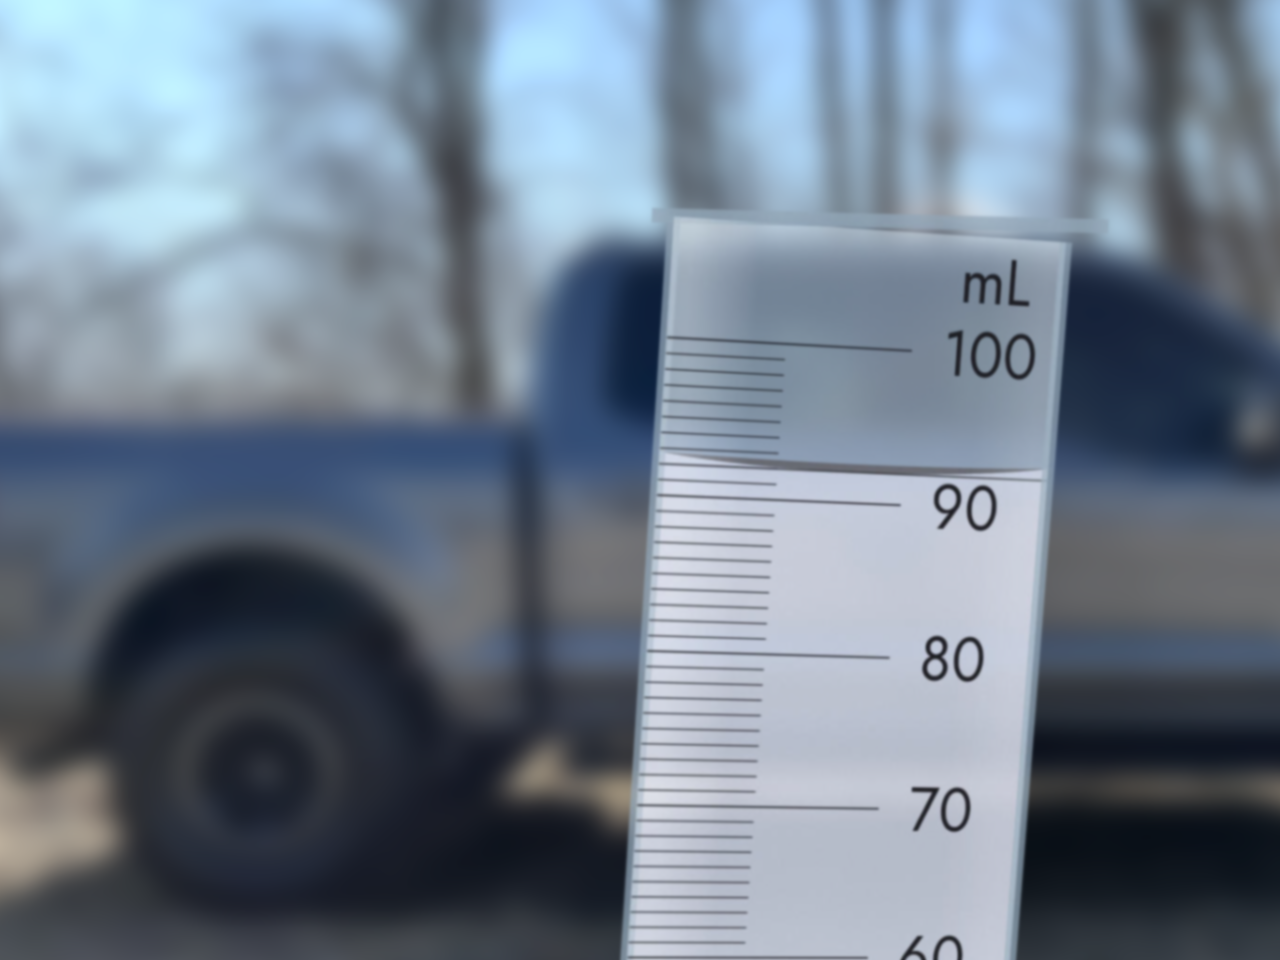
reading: mL 92
